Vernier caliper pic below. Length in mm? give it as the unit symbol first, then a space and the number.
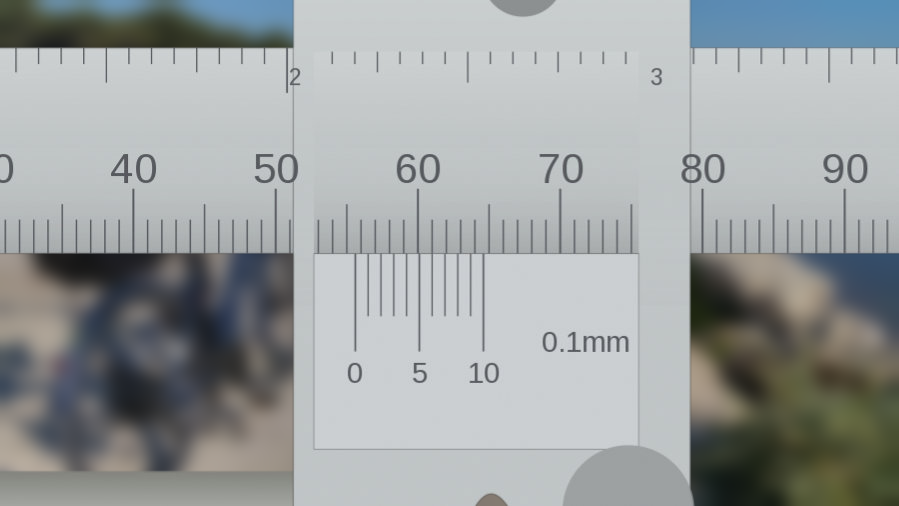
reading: mm 55.6
